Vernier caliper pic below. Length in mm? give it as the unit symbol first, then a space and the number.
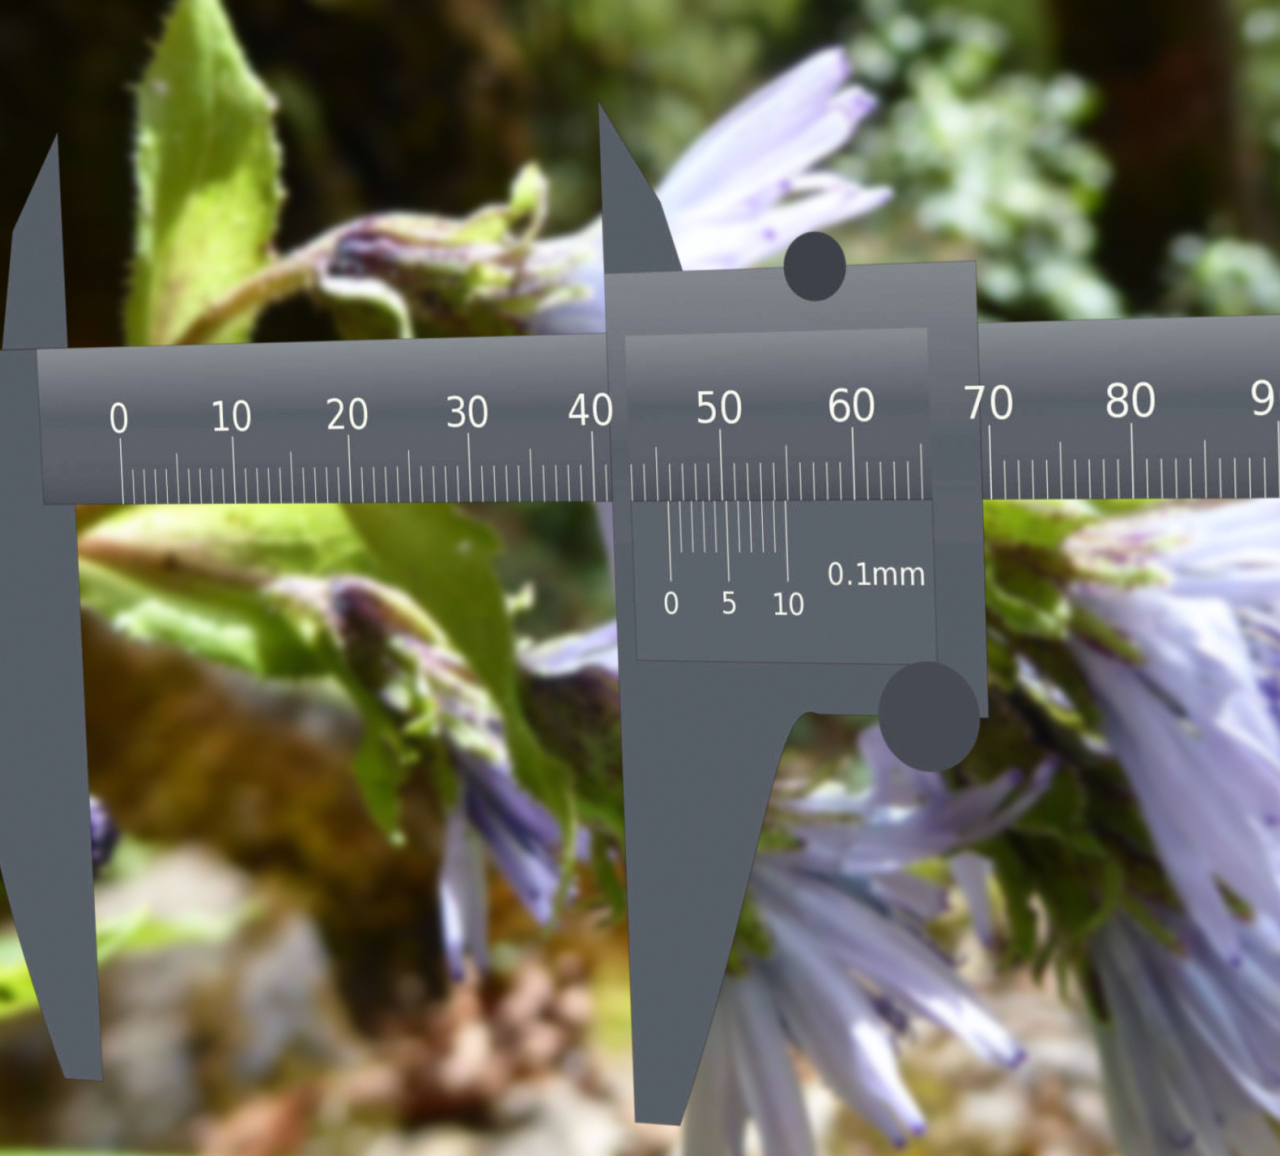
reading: mm 45.8
